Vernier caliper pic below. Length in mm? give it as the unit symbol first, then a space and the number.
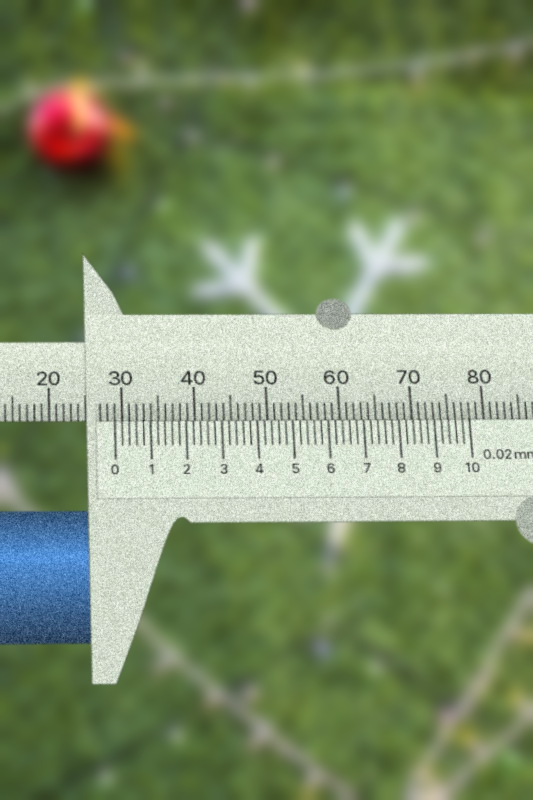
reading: mm 29.0
